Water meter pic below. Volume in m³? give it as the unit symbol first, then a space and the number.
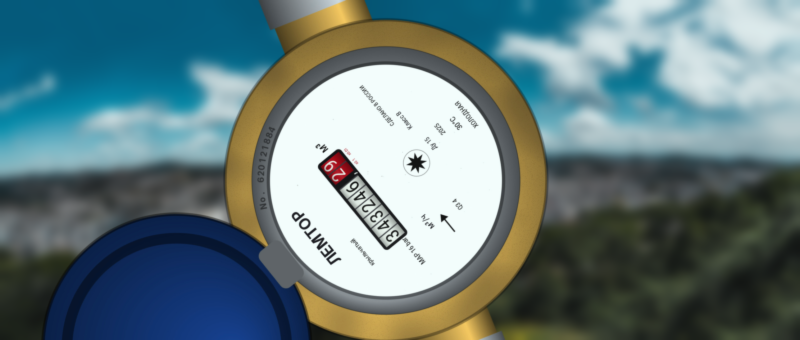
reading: m³ 343246.29
